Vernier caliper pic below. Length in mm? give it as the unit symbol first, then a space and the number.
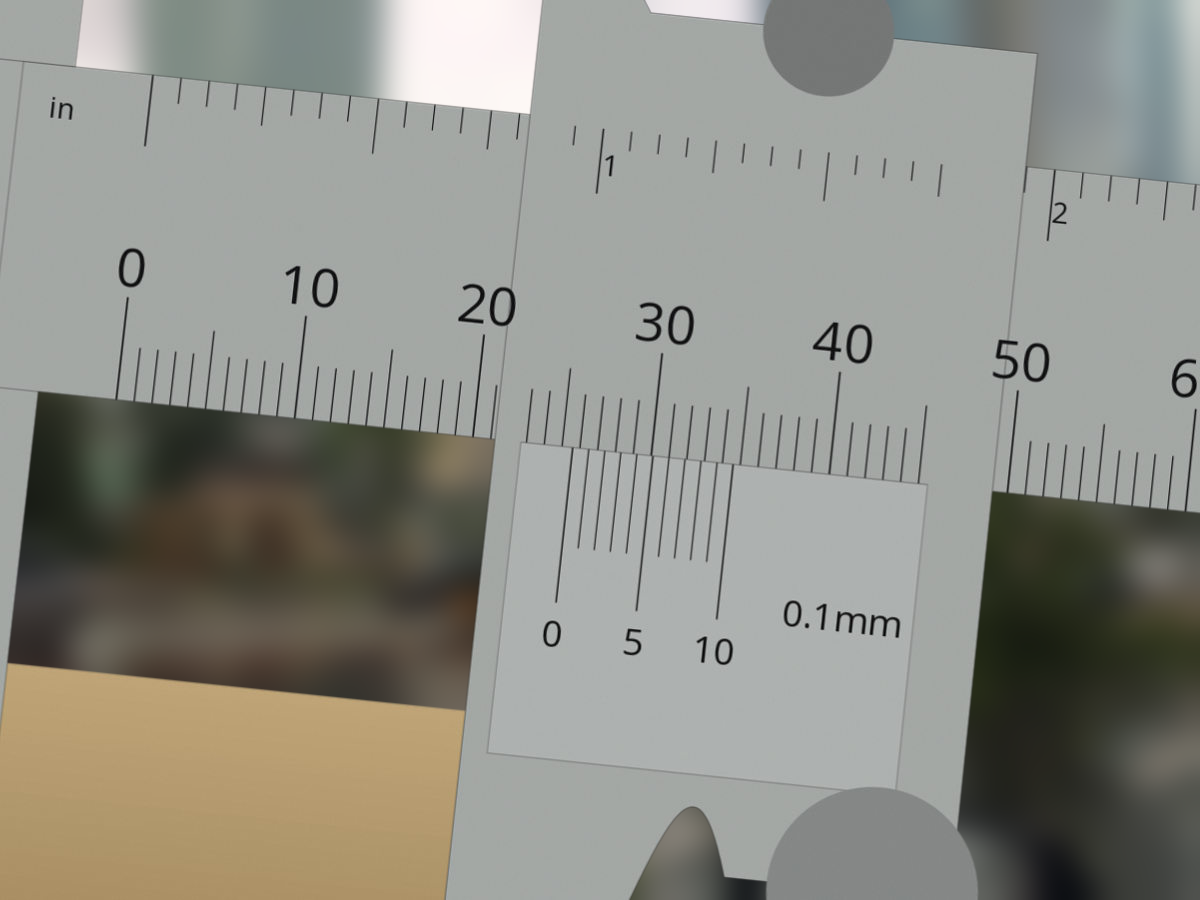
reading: mm 25.6
